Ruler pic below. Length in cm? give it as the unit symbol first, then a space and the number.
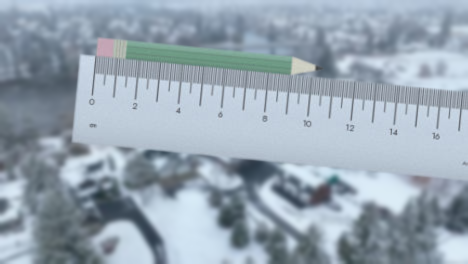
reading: cm 10.5
